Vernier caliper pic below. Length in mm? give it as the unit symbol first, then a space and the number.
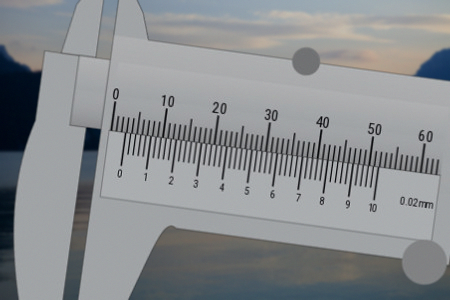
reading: mm 2.8
